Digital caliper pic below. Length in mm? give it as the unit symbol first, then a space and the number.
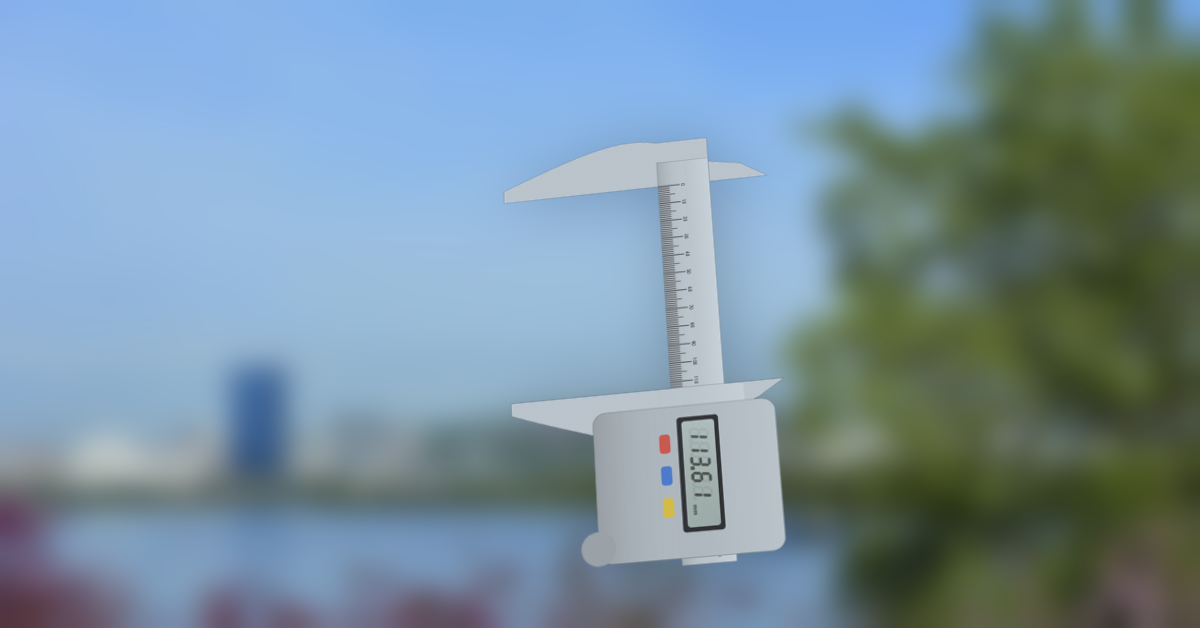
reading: mm 113.61
